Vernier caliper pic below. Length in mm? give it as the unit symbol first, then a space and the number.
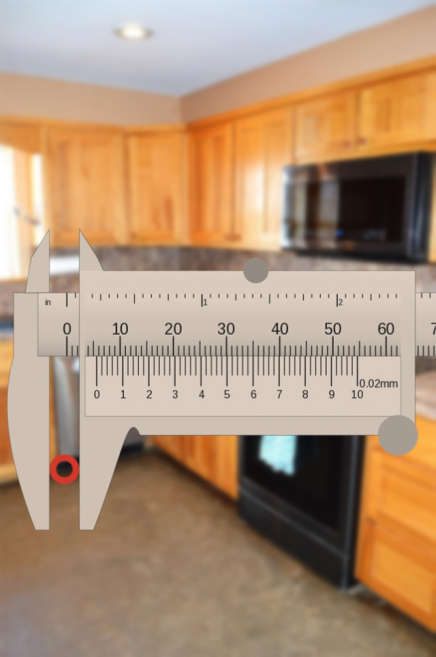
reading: mm 5.6
